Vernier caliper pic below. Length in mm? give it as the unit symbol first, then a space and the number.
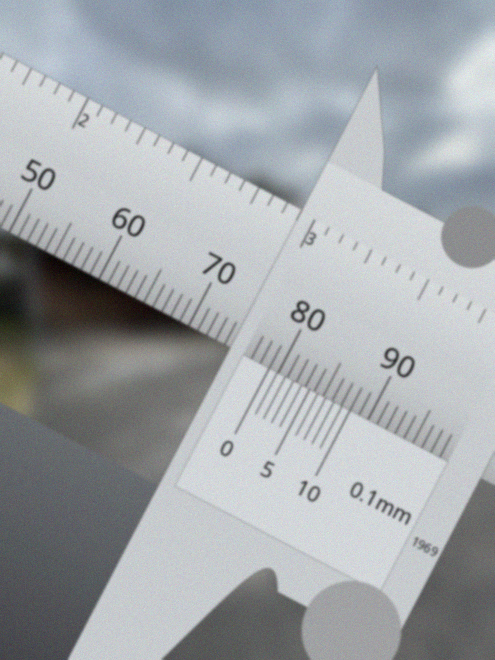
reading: mm 79.0
